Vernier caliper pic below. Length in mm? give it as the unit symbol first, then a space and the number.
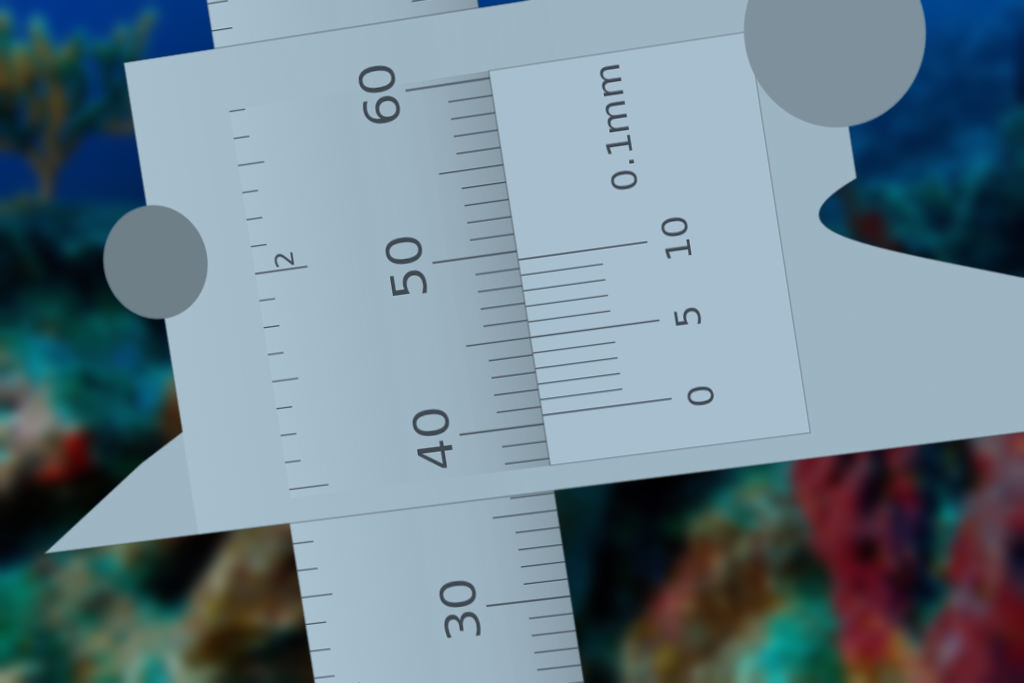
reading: mm 40.5
